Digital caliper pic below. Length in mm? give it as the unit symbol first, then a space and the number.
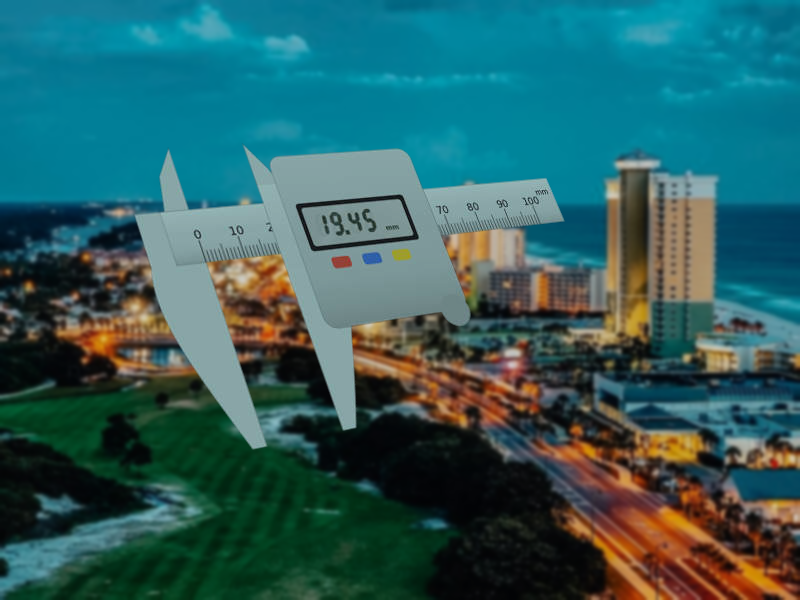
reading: mm 19.45
